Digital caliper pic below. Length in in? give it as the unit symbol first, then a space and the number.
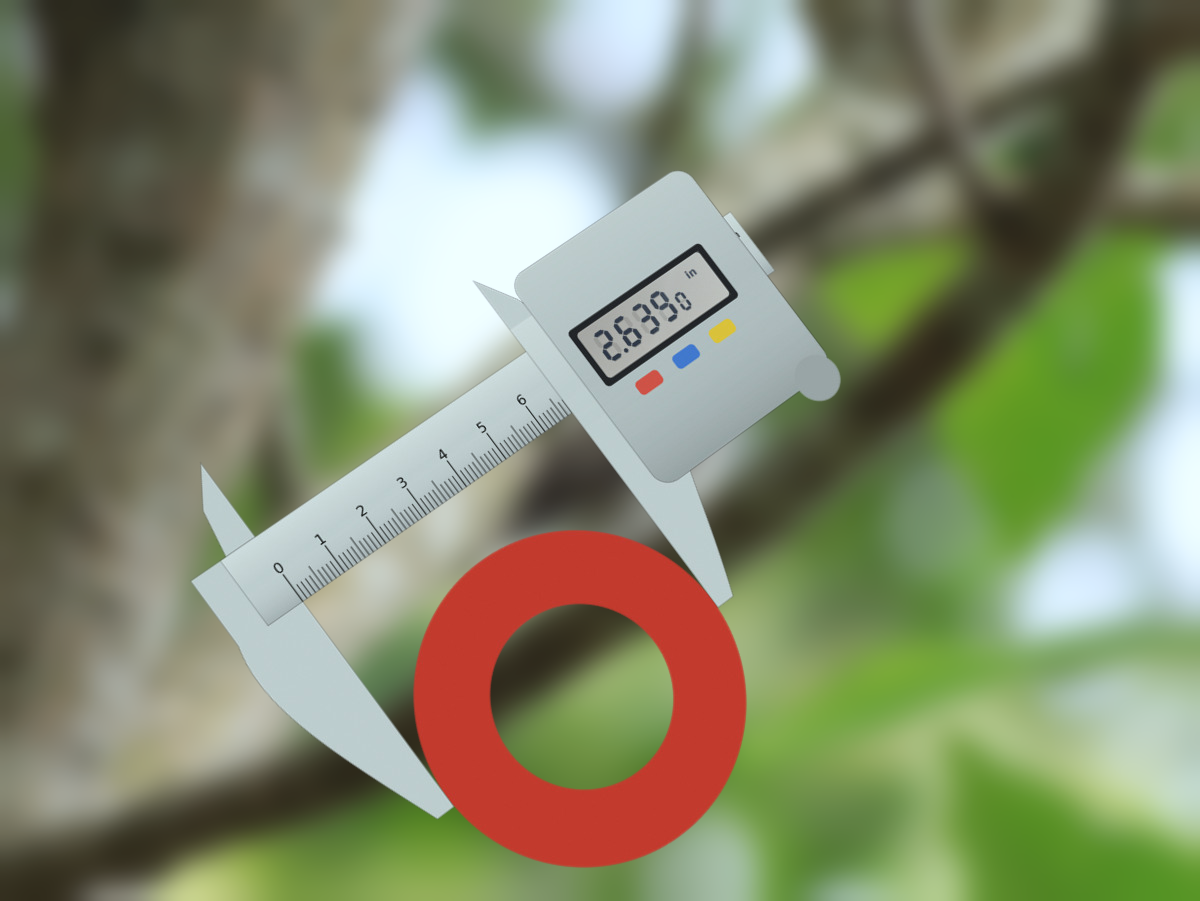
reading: in 2.6390
